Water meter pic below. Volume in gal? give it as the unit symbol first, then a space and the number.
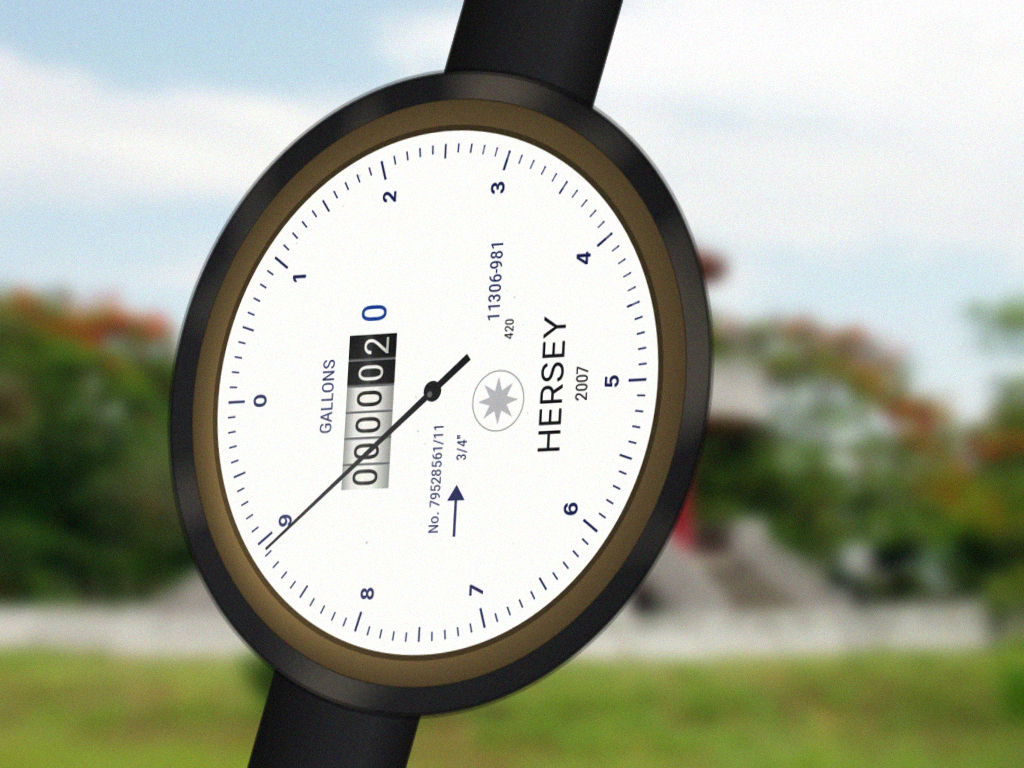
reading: gal 18.9
